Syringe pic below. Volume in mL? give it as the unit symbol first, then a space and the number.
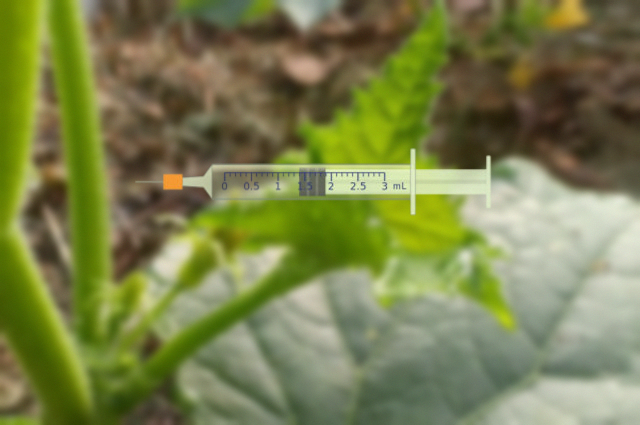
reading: mL 1.4
